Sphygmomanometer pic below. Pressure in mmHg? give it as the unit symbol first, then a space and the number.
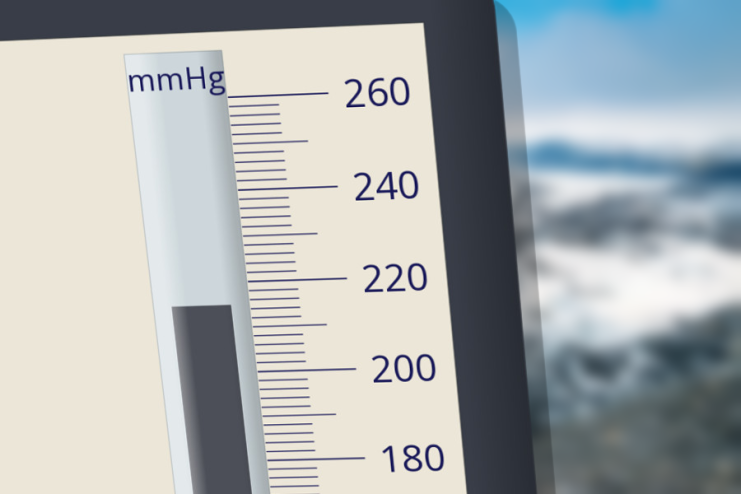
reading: mmHg 215
